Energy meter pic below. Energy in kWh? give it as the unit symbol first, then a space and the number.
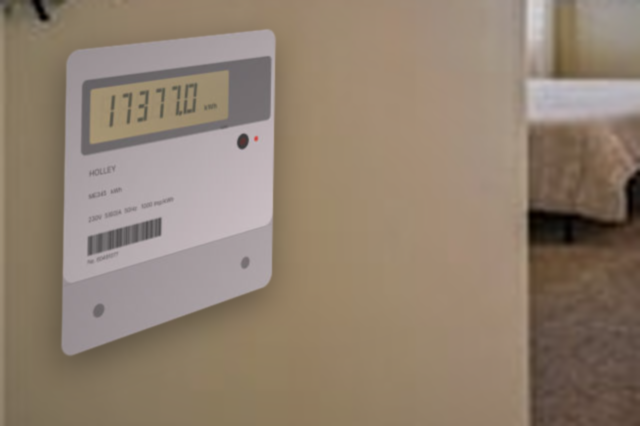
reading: kWh 17377.0
